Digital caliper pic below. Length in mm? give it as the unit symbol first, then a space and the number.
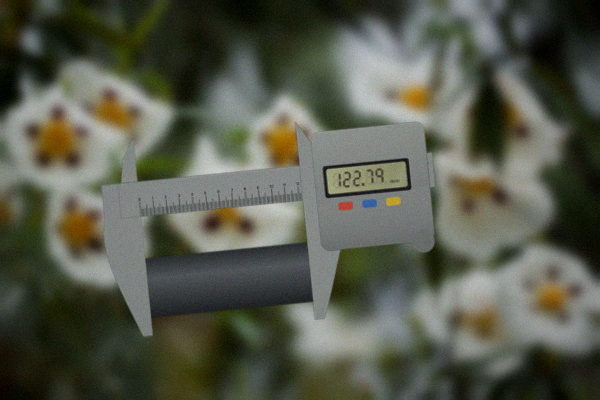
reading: mm 122.79
